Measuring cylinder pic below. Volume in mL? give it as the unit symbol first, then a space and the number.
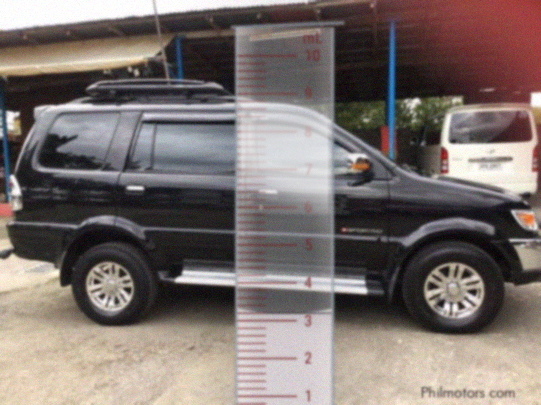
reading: mL 3.2
